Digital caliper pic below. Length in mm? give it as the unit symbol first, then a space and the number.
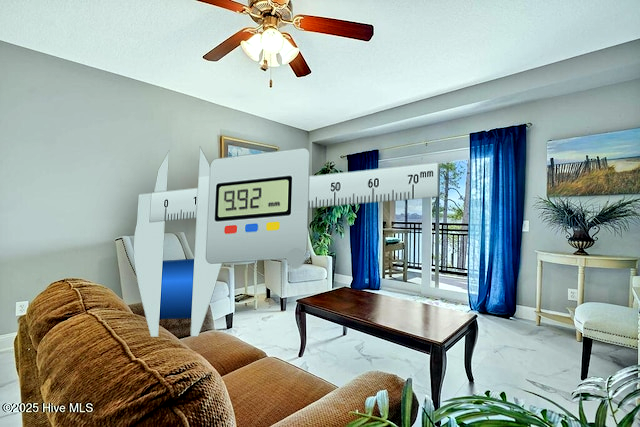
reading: mm 9.92
